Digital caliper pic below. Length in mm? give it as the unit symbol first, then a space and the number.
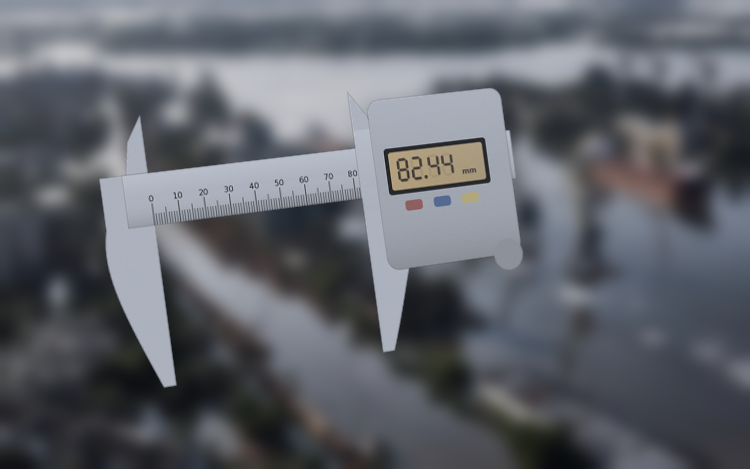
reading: mm 82.44
